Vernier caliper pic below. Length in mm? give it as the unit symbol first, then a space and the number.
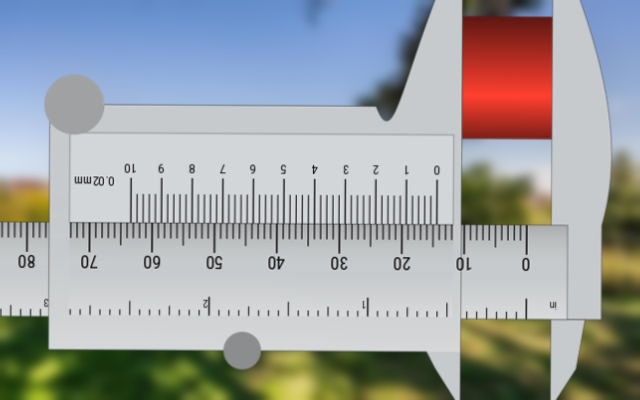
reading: mm 14.4
